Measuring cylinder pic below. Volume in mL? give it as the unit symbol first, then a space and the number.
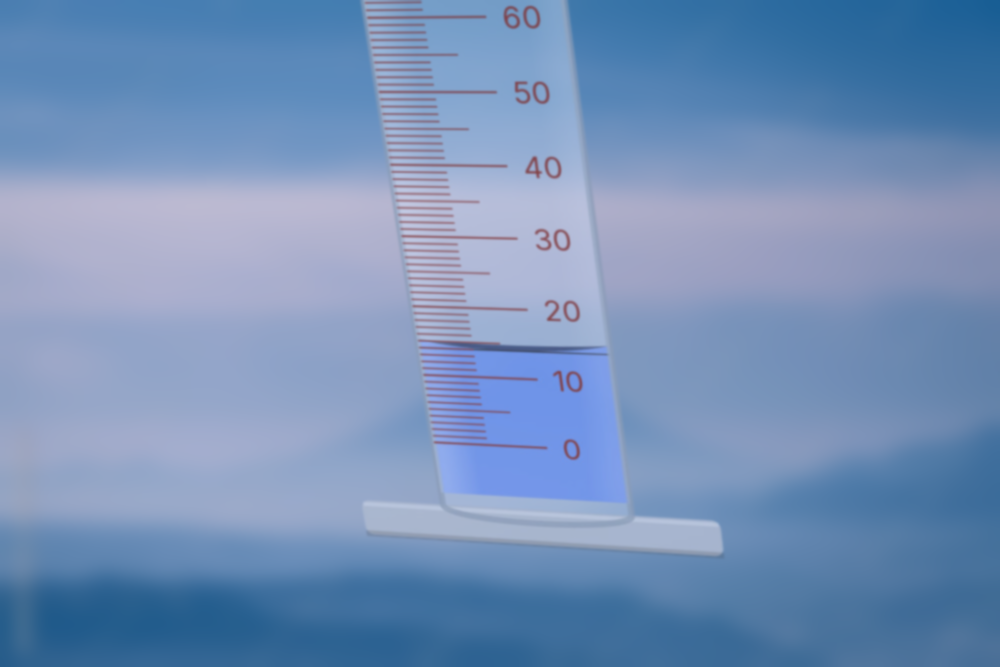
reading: mL 14
